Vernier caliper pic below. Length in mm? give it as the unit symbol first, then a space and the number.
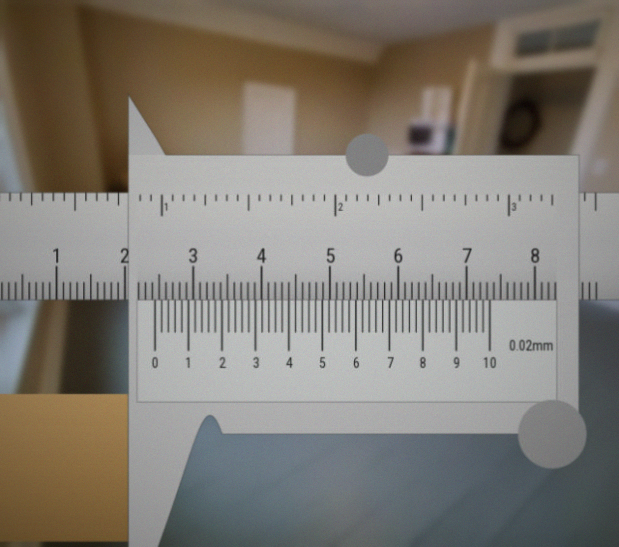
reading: mm 24.4
